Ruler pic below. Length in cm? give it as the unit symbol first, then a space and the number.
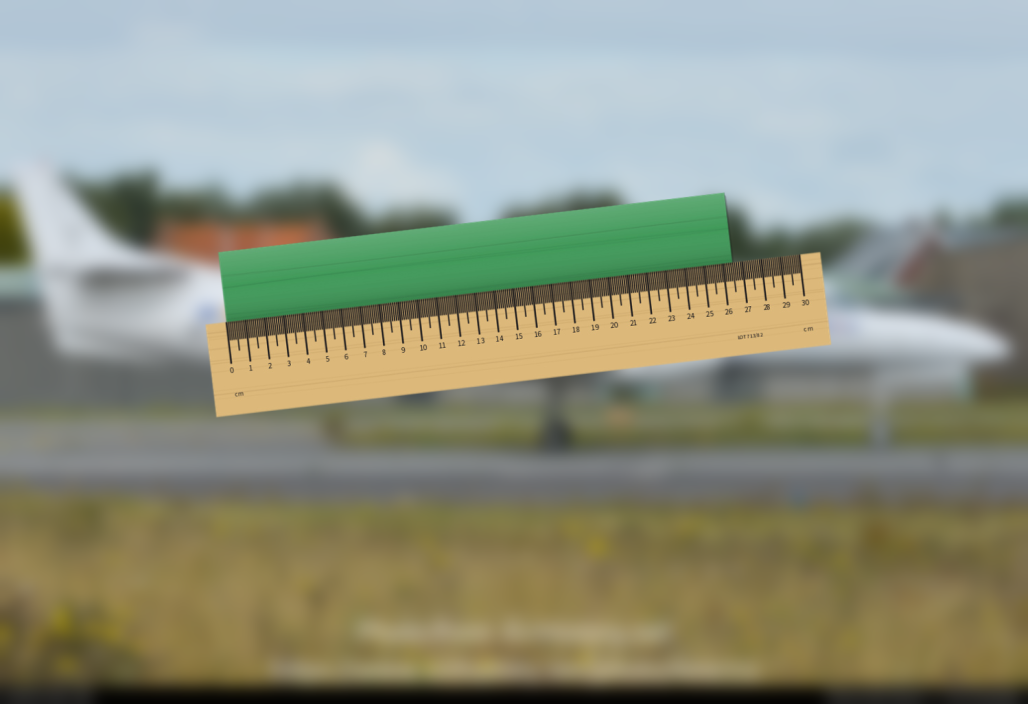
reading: cm 26.5
